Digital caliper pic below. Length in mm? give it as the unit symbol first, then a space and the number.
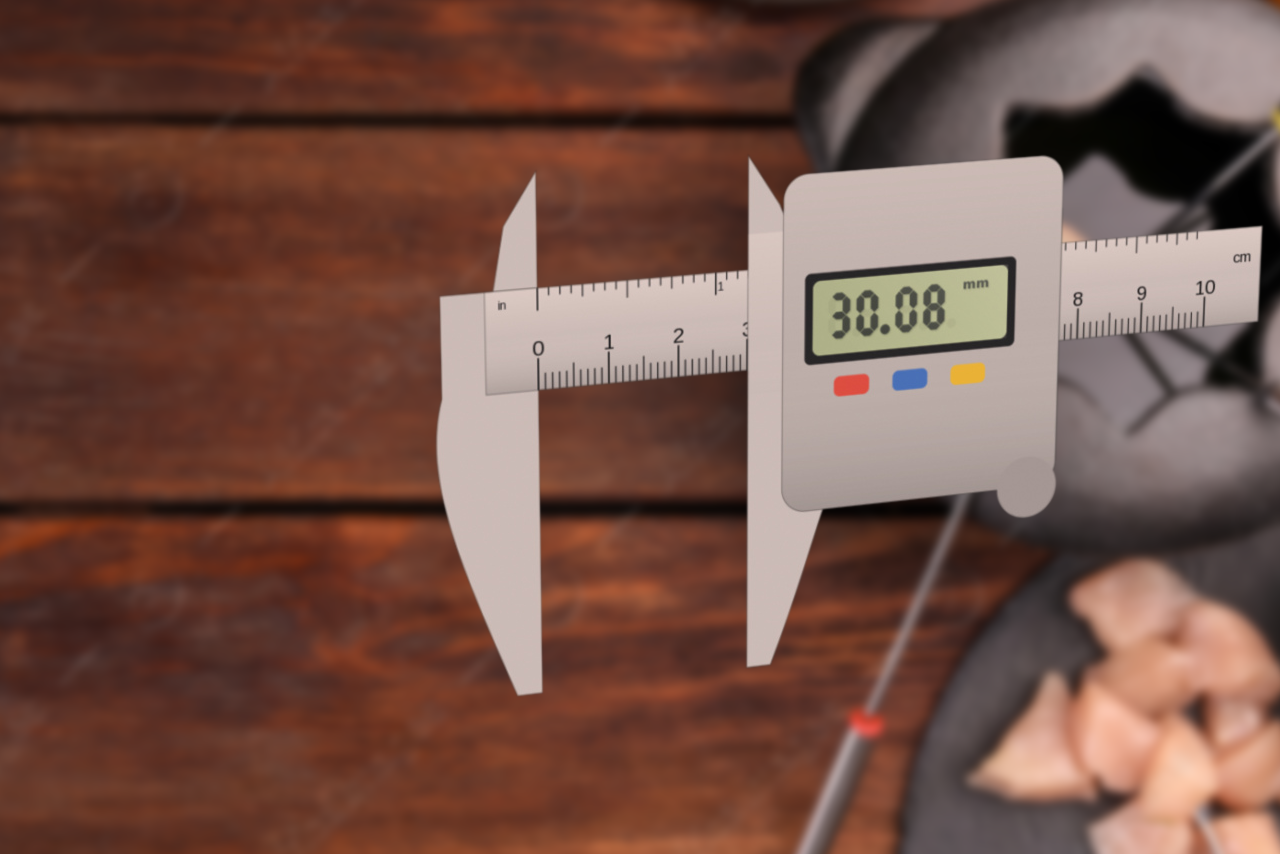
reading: mm 30.08
